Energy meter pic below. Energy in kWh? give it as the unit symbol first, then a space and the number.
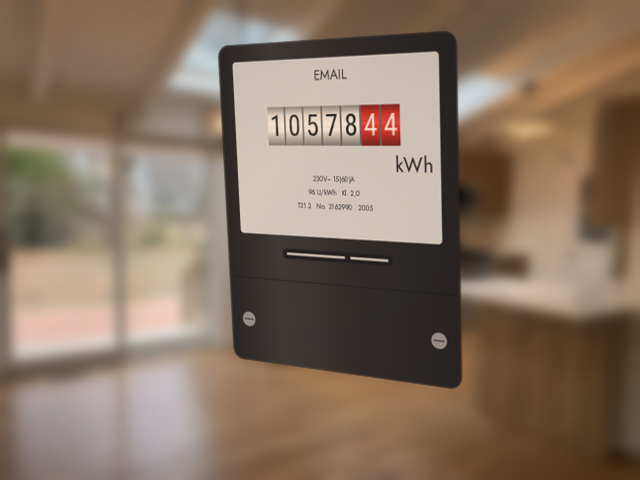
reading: kWh 10578.44
